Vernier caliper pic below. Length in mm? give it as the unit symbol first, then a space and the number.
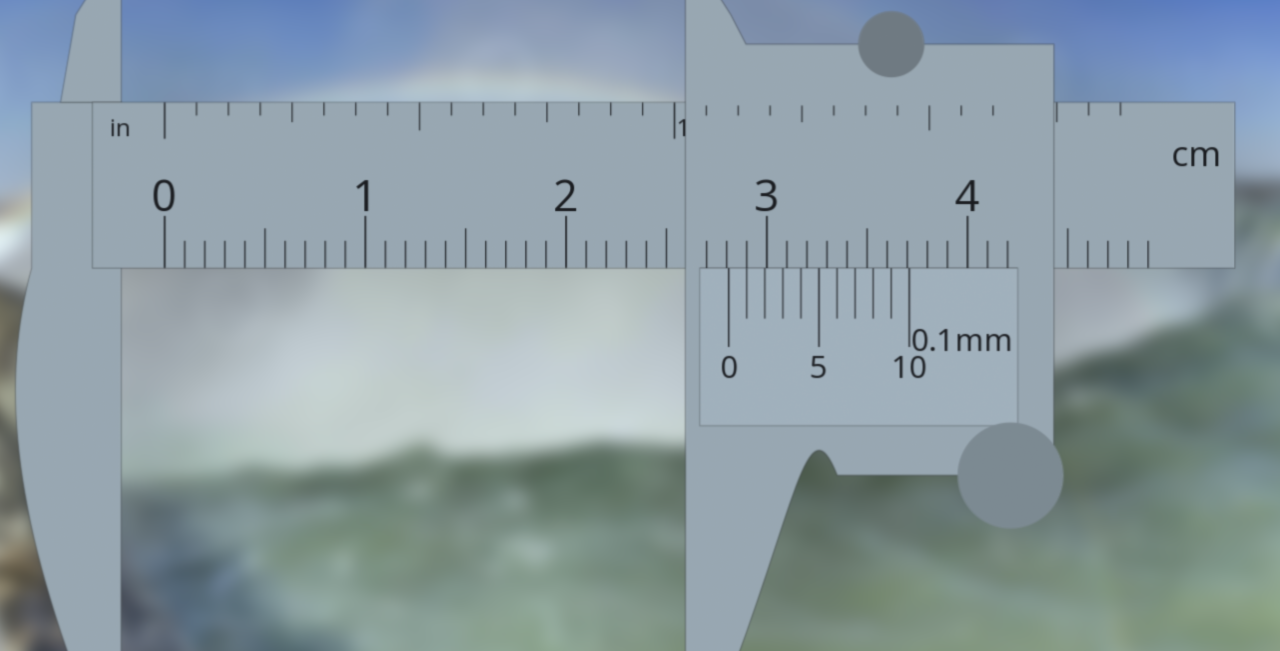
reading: mm 28.1
